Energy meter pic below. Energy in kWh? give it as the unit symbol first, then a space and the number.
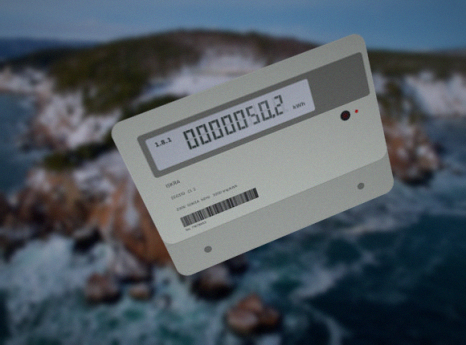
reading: kWh 50.2
